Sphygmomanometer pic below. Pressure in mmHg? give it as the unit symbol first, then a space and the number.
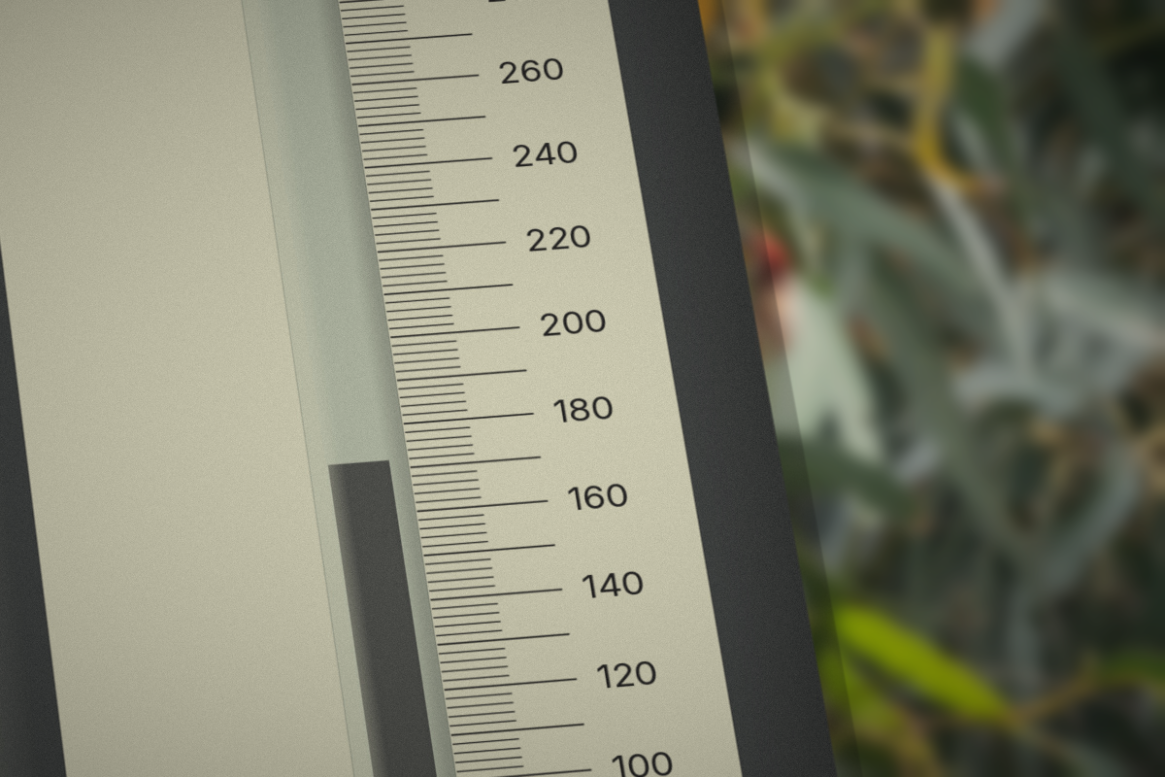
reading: mmHg 172
